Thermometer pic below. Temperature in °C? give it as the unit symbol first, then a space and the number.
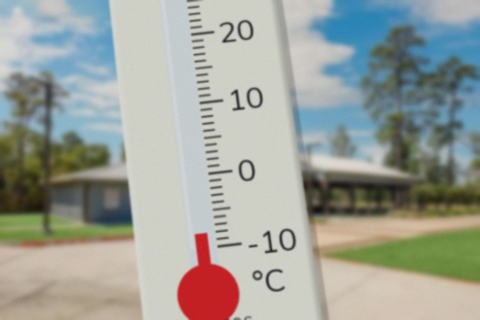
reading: °C -8
